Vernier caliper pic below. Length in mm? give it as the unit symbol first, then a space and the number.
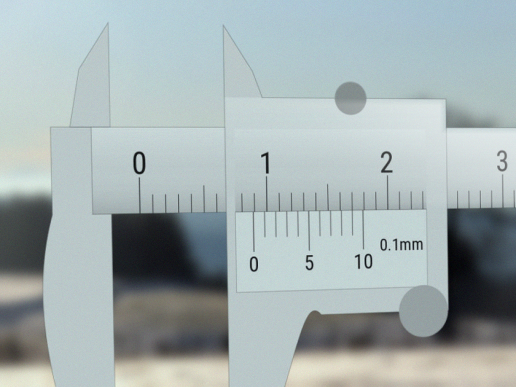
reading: mm 8.9
